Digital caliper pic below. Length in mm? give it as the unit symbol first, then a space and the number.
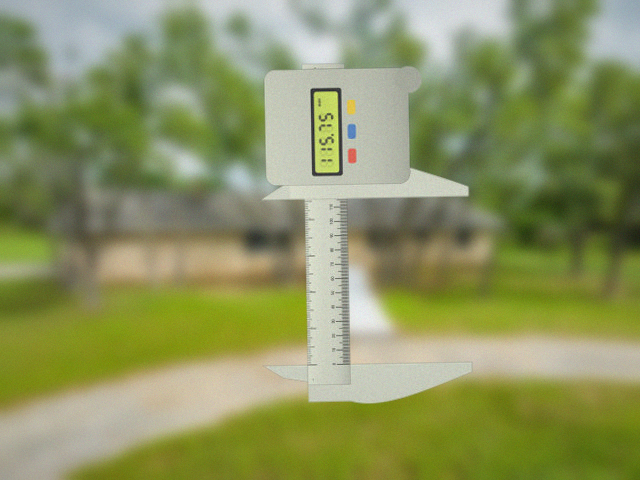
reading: mm 115.75
